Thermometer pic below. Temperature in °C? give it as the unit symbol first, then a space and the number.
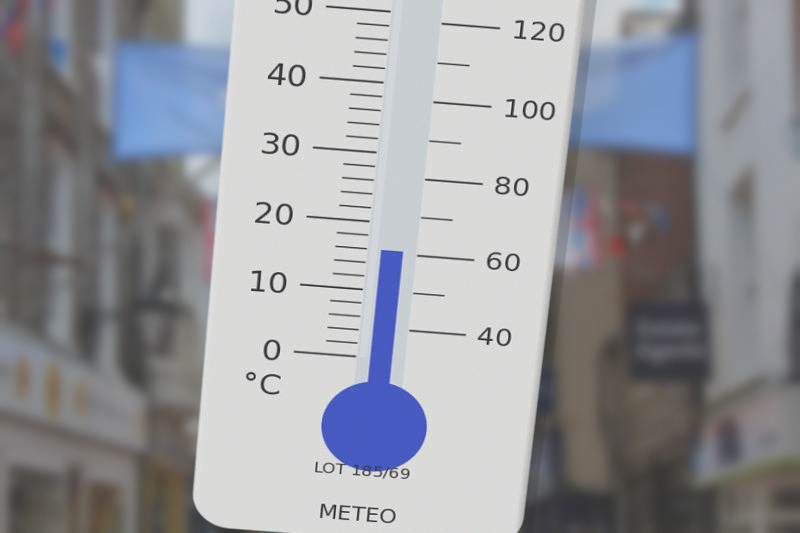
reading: °C 16
